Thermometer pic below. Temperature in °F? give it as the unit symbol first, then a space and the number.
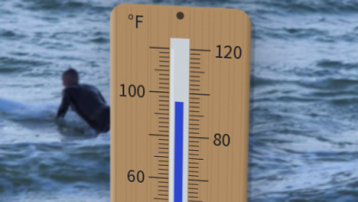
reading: °F 96
